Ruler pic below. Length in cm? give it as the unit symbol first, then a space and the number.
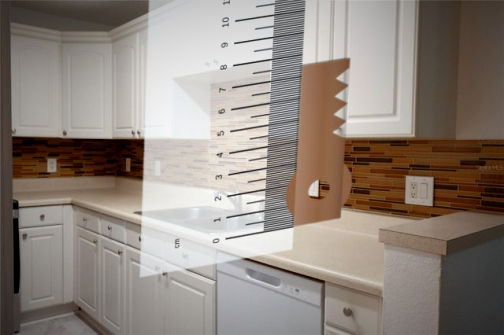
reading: cm 7.5
